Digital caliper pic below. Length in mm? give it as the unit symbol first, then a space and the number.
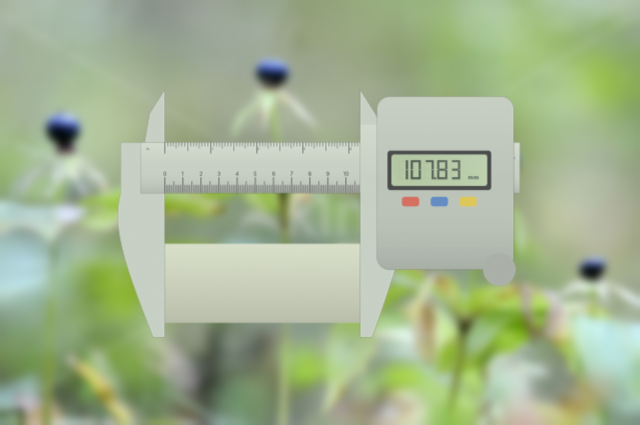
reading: mm 107.83
